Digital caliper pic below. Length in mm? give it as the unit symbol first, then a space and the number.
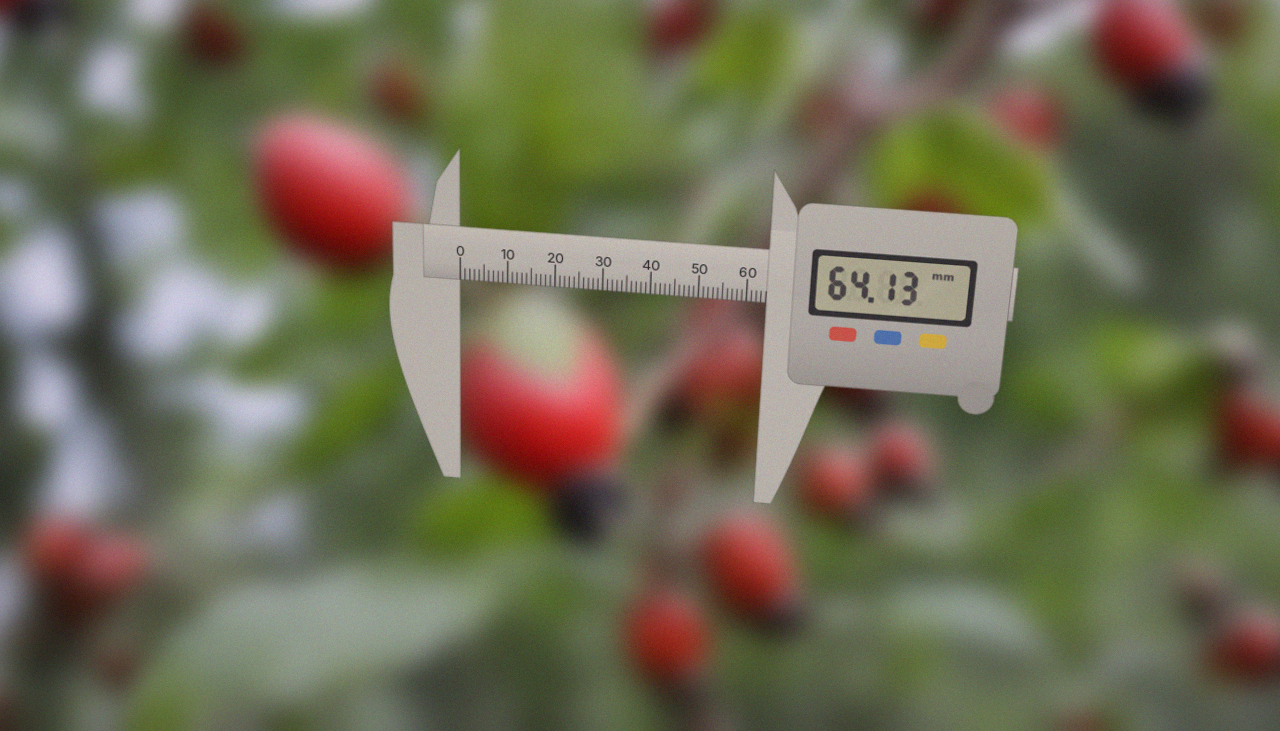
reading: mm 64.13
